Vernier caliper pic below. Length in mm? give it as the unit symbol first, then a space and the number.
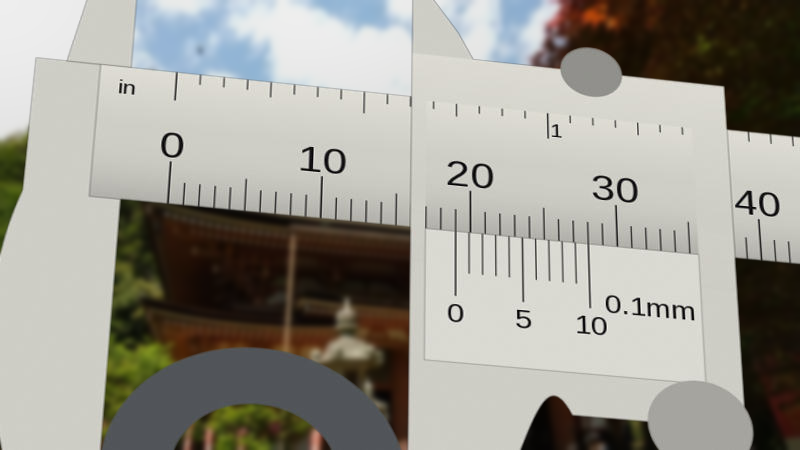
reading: mm 19.0
